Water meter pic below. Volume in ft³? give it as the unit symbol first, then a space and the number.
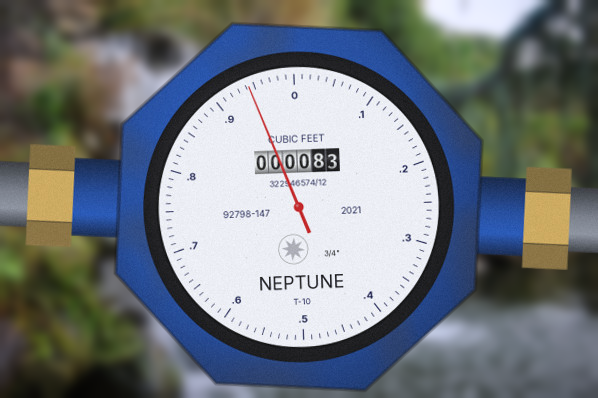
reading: ft³ 82.94
